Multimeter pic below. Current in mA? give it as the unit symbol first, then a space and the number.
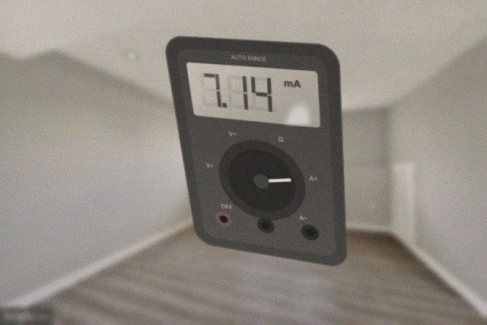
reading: mA 7.14
